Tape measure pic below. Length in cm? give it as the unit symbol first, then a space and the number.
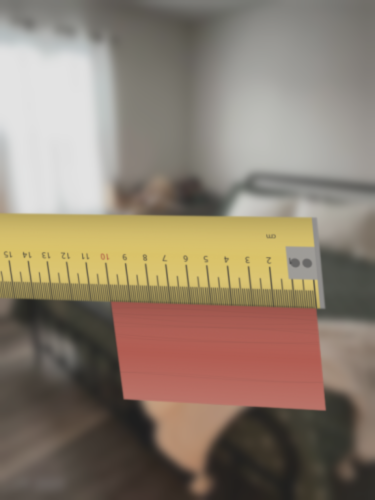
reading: cm 10
